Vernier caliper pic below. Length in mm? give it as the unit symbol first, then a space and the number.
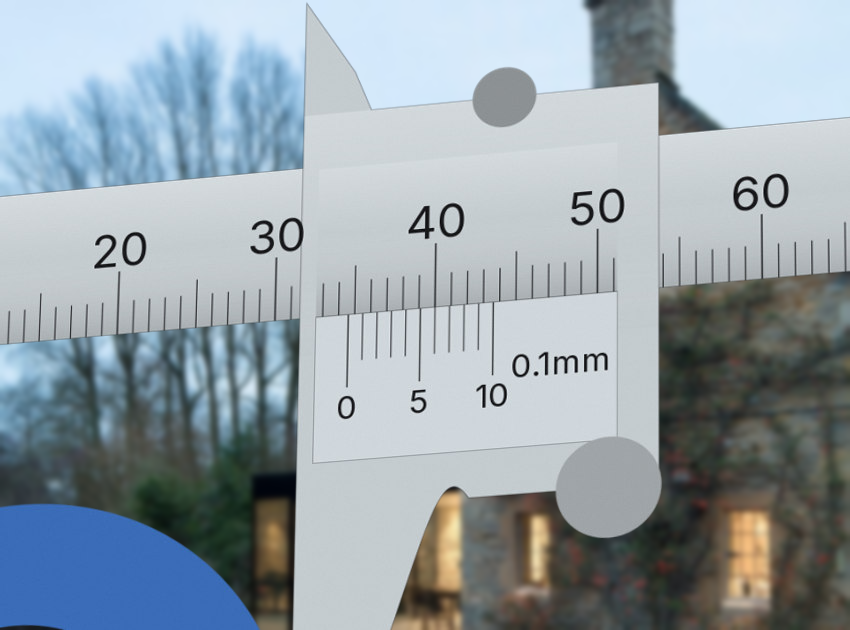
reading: mm 34.6
